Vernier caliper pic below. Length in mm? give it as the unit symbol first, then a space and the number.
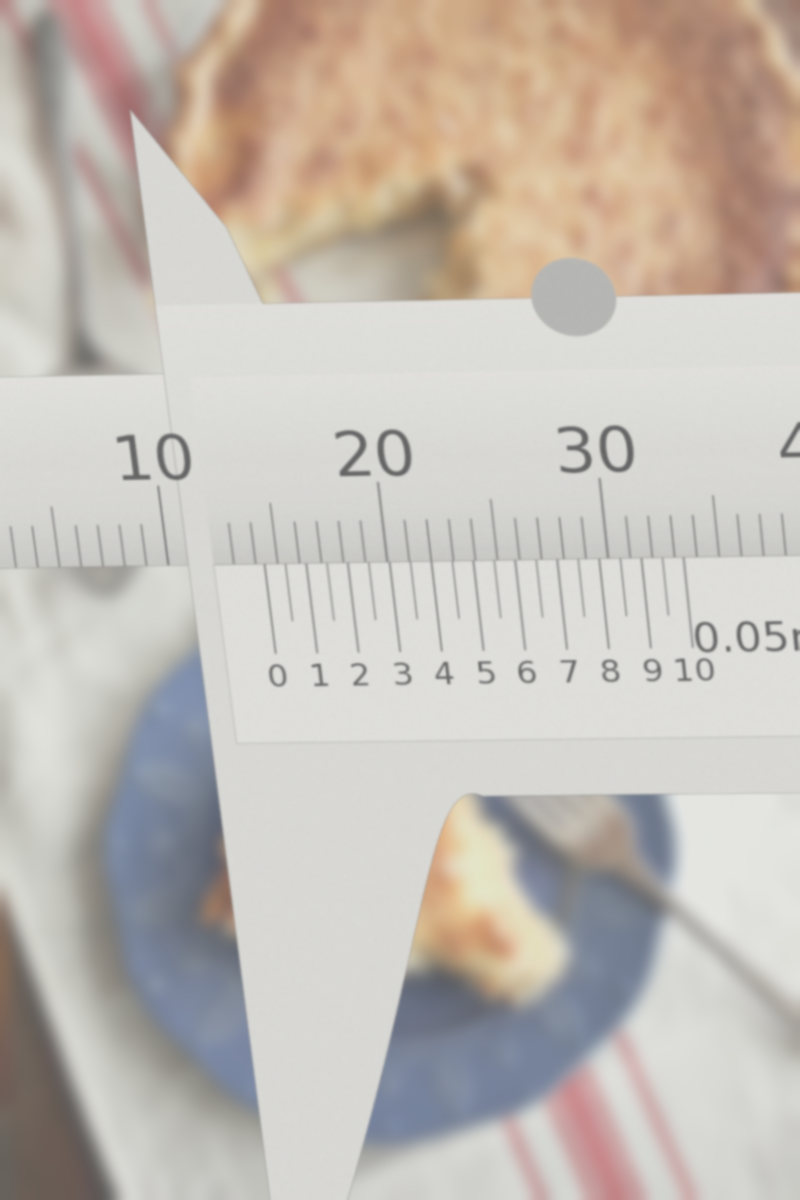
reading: mm 14.4
